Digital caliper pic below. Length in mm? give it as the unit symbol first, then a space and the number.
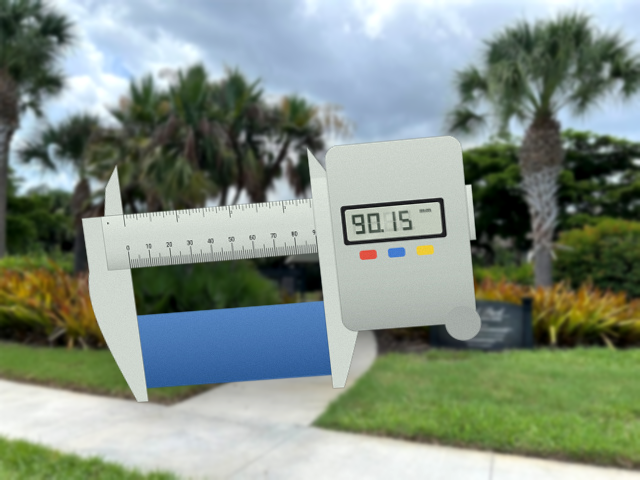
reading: mm 90.15
